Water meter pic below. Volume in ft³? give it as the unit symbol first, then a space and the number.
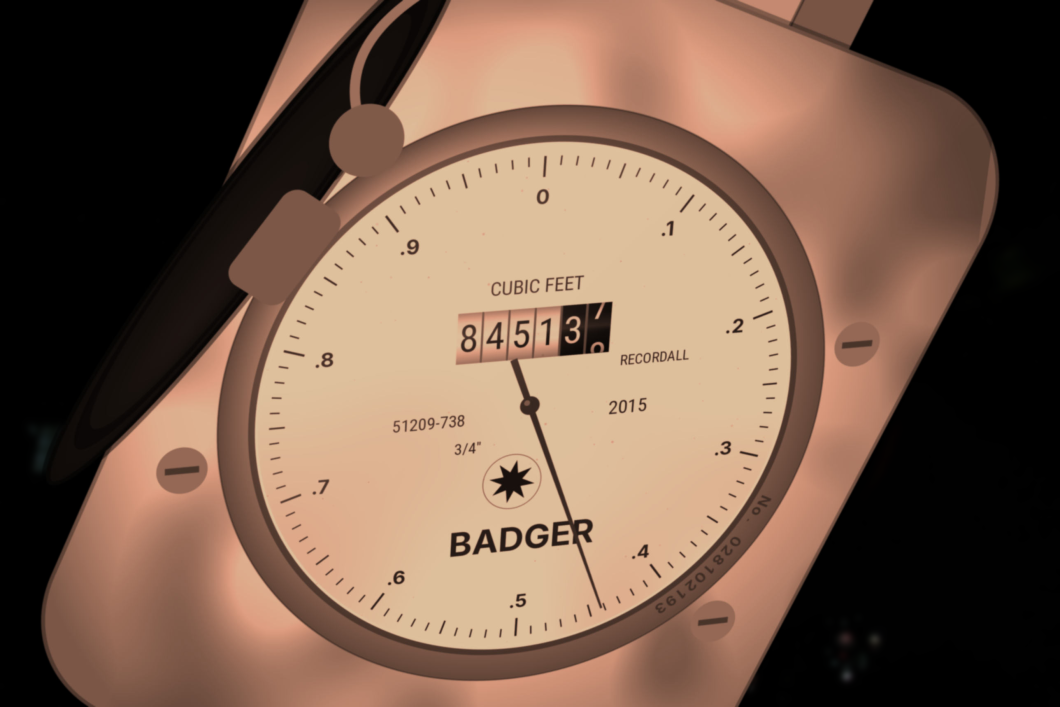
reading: ft³ 845137.44
